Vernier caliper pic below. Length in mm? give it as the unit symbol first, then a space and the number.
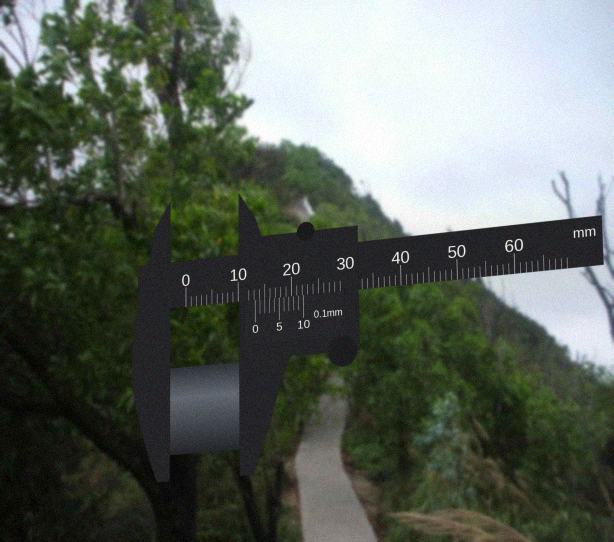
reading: mm 13.2
